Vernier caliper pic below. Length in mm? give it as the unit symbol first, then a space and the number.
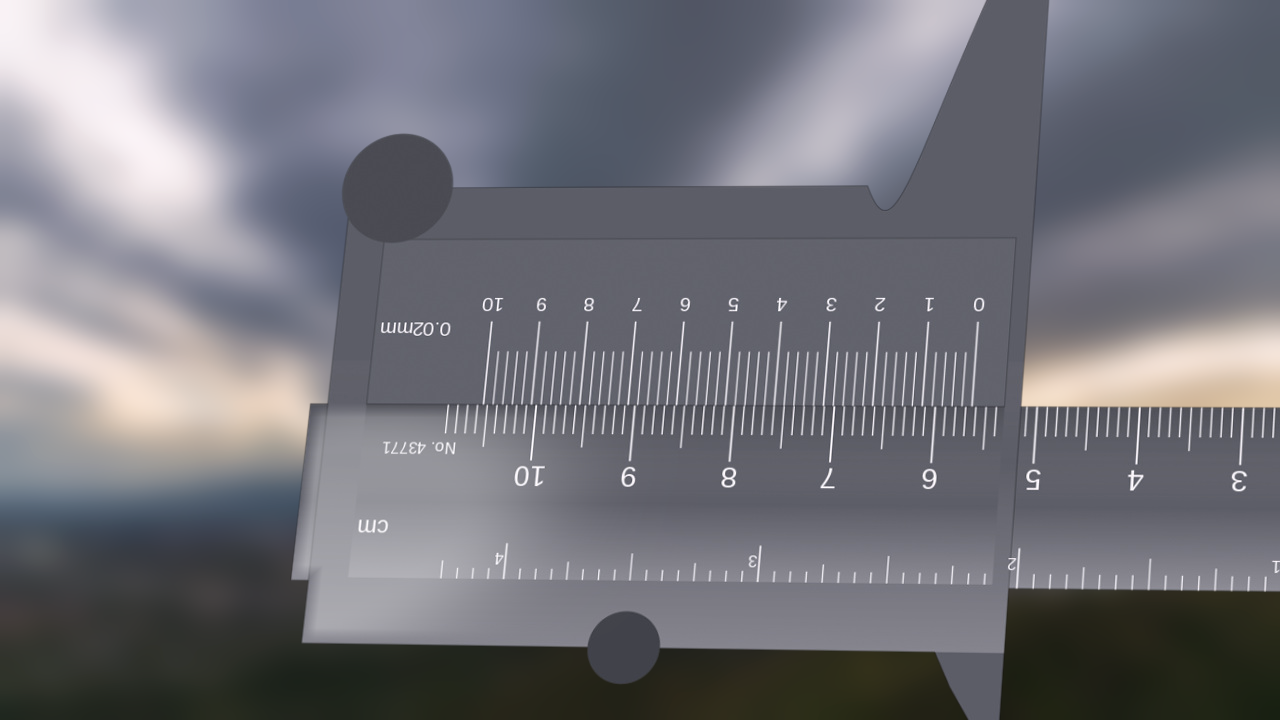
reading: mm 56.4
